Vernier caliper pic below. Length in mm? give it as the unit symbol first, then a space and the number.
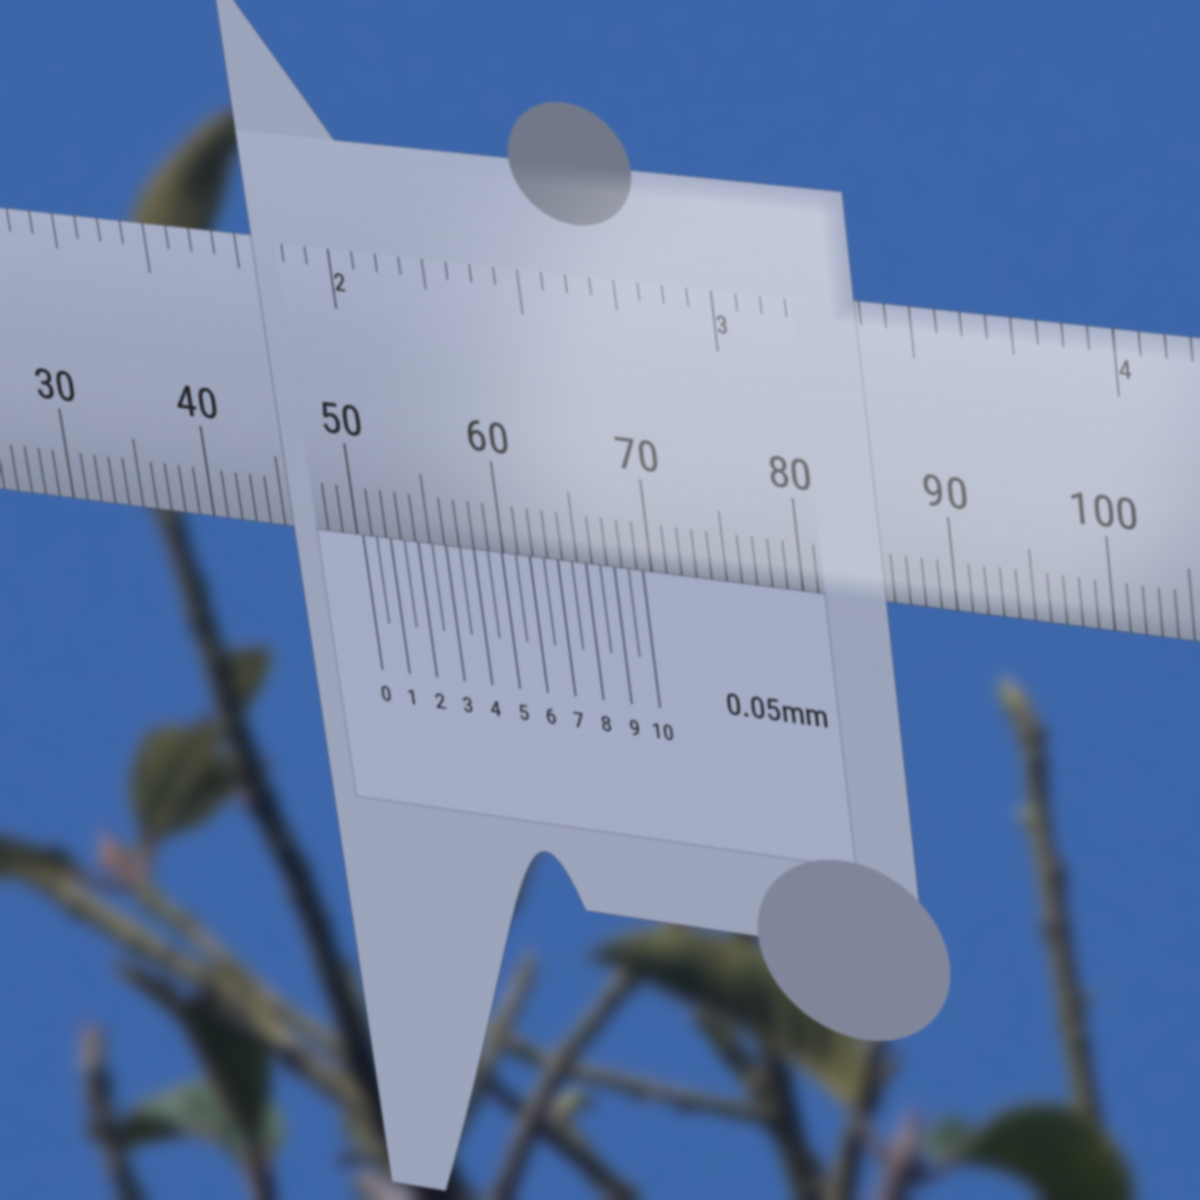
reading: mm 50.4
